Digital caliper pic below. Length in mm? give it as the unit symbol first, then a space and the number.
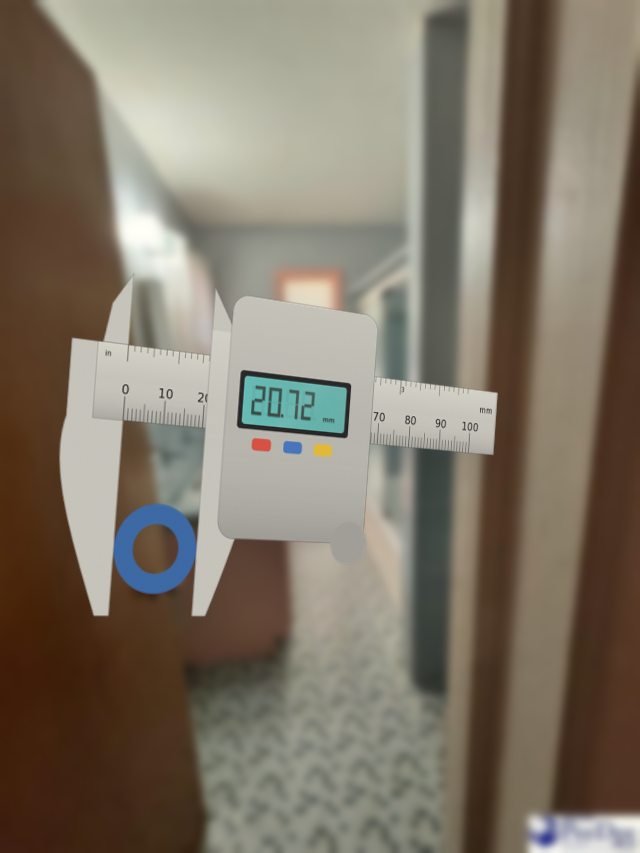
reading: mm 20.72
